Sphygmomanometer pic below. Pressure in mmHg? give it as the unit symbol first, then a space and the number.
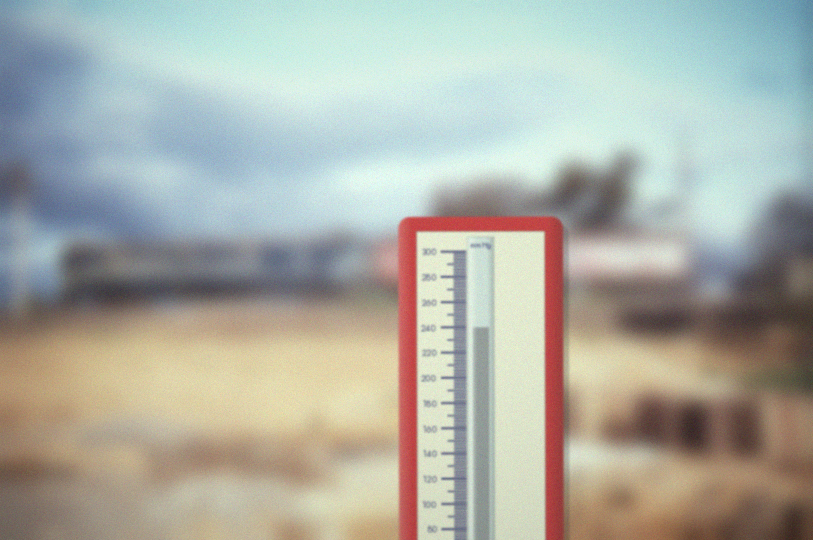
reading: mmHg 240
